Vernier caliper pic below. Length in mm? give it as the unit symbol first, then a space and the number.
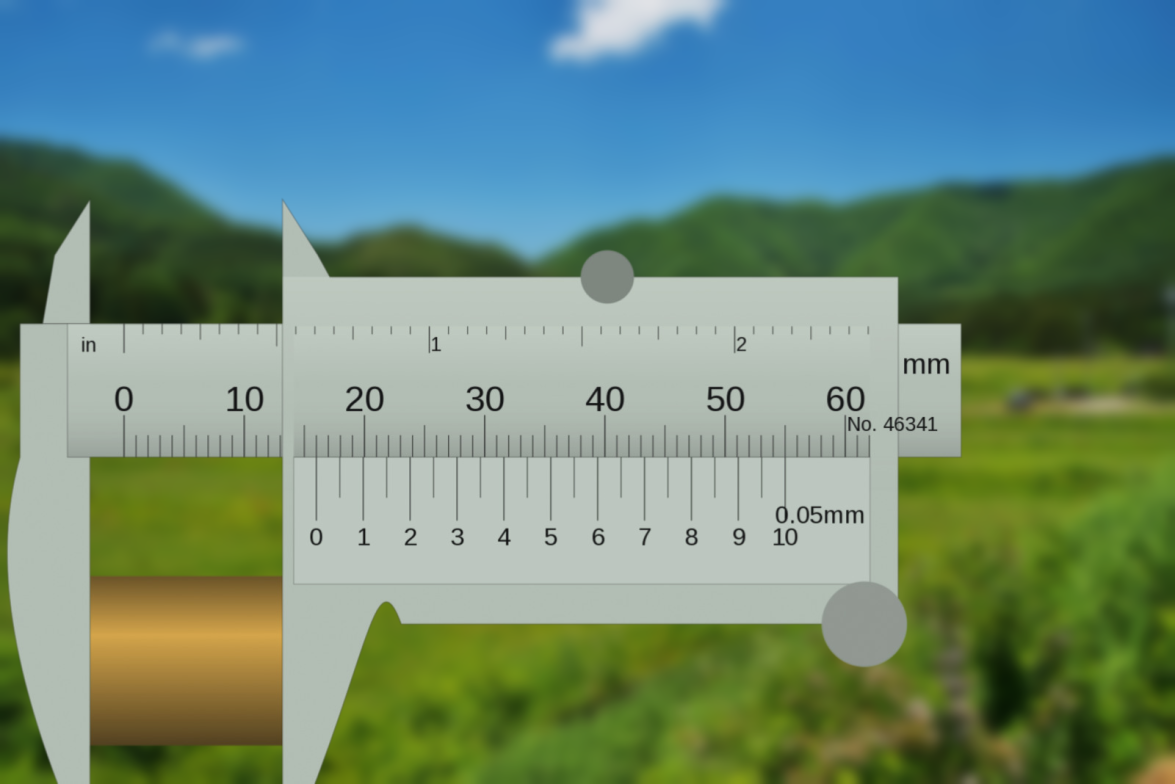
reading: mm 16.0
